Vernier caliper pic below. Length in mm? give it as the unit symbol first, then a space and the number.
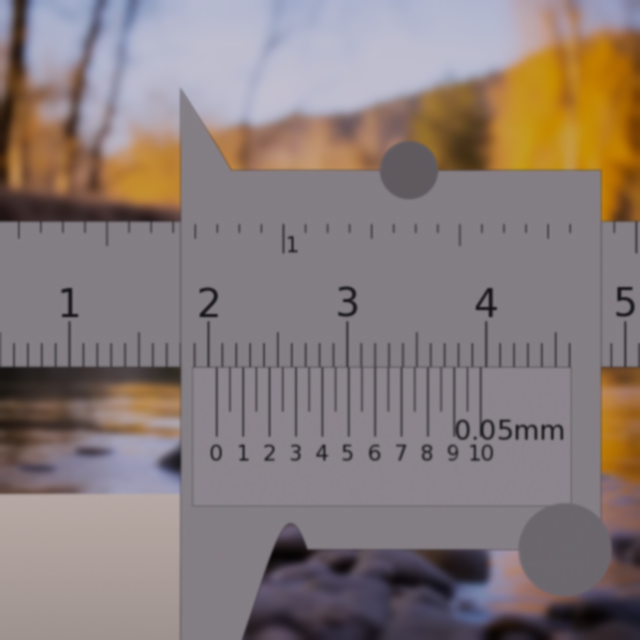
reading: mm 20.6
